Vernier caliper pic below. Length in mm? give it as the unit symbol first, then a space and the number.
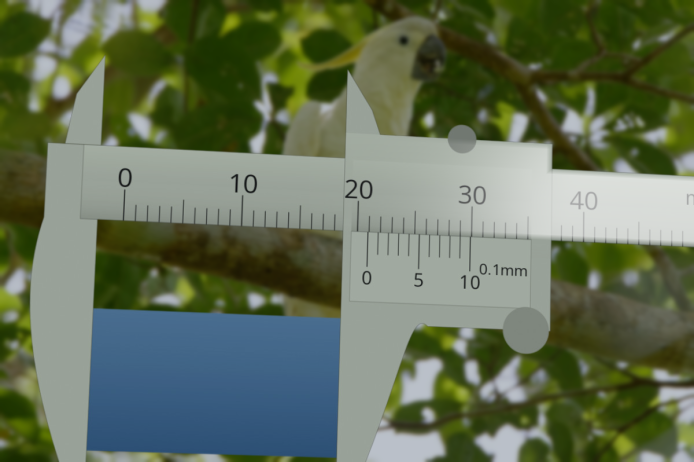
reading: mm 20.9
